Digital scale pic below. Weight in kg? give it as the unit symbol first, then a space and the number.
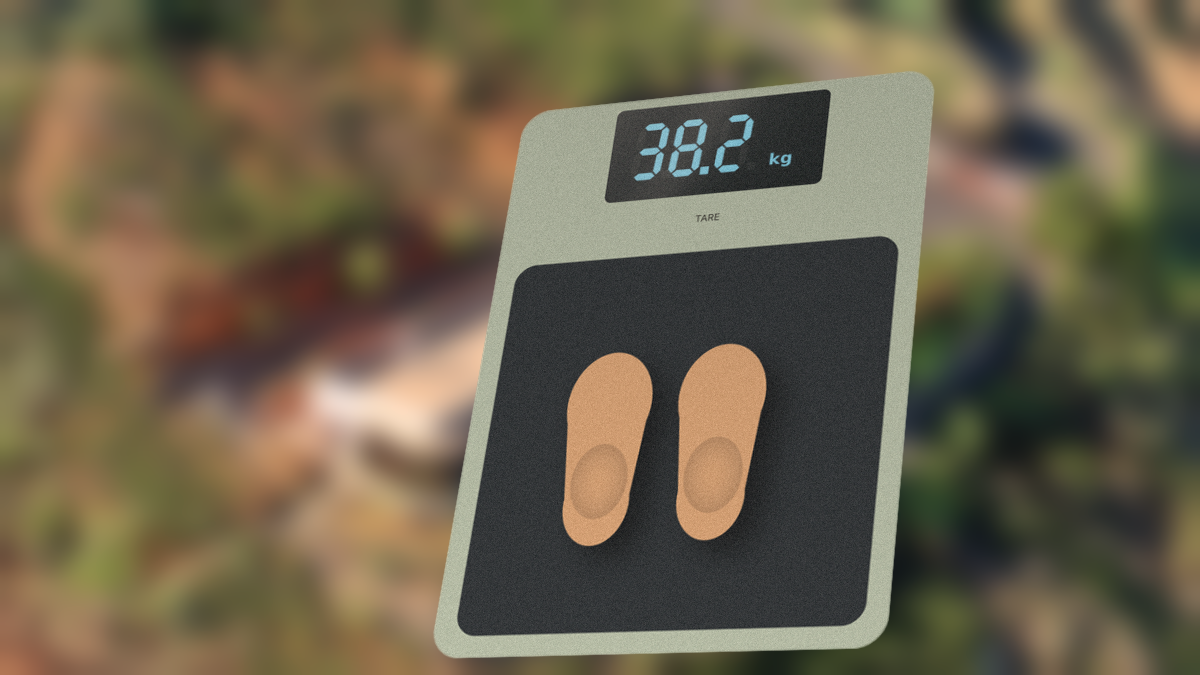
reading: kg 38.2
